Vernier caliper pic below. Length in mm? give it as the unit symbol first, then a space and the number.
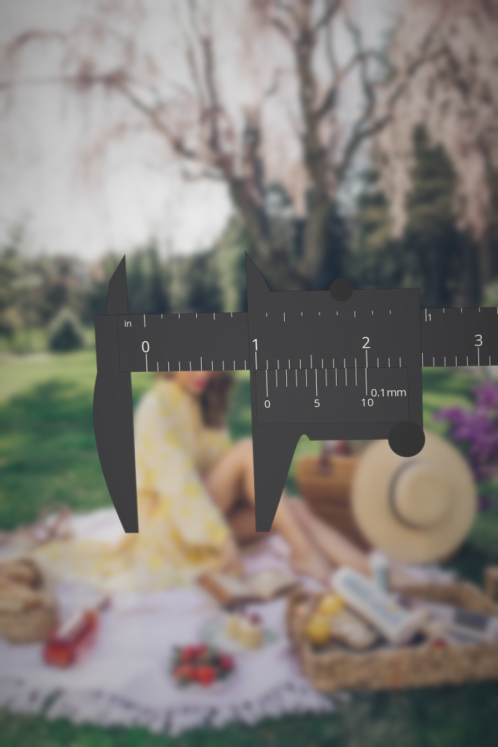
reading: mm 10.9
